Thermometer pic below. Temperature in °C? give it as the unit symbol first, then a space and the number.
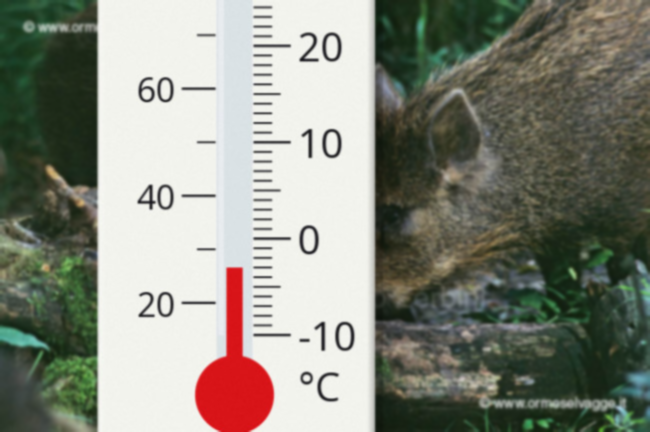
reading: °C -3
